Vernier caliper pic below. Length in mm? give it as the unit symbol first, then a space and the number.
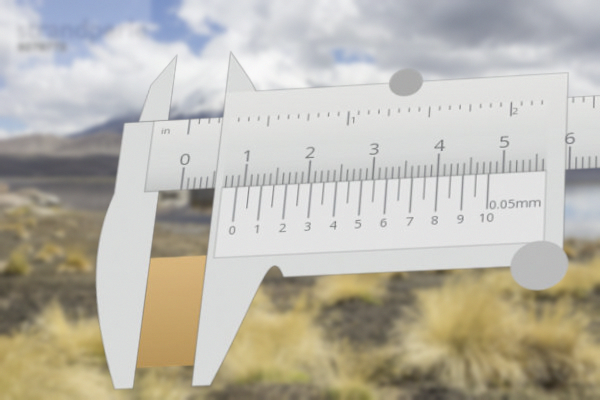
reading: mm 8.8
